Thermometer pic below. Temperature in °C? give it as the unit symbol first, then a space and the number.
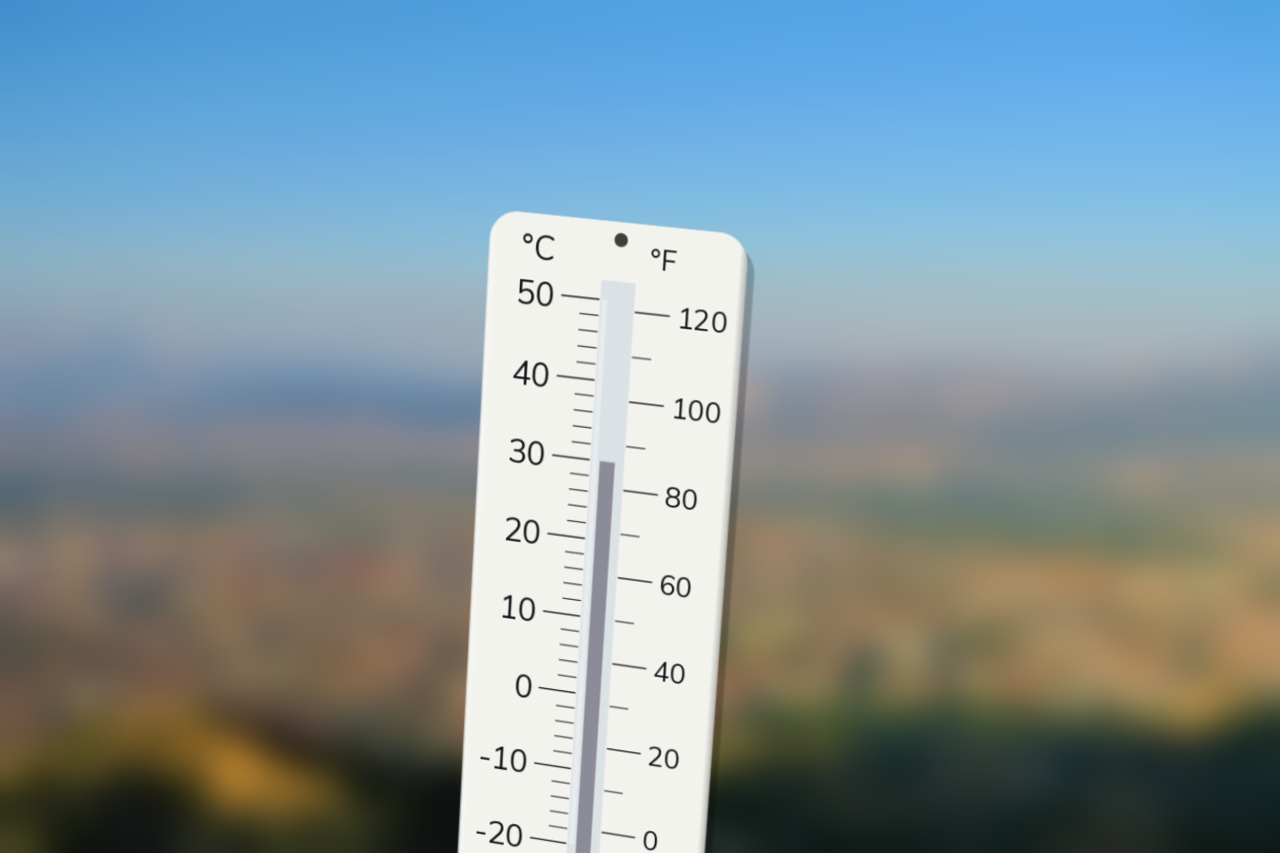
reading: °C 30
